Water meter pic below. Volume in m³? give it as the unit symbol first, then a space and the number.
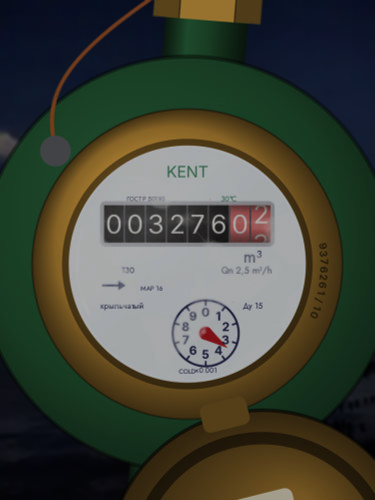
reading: m³ 3276.023
